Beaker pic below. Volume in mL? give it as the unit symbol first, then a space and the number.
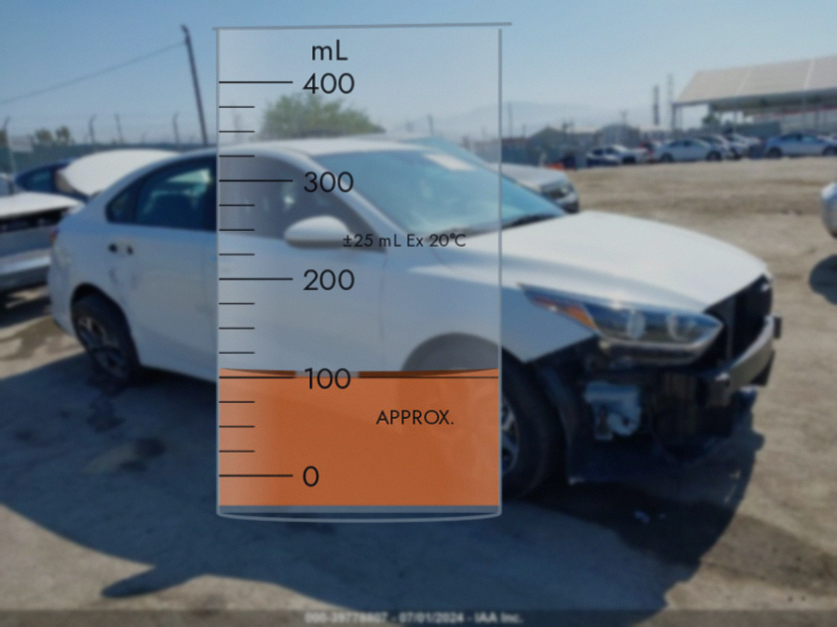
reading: mL 100
